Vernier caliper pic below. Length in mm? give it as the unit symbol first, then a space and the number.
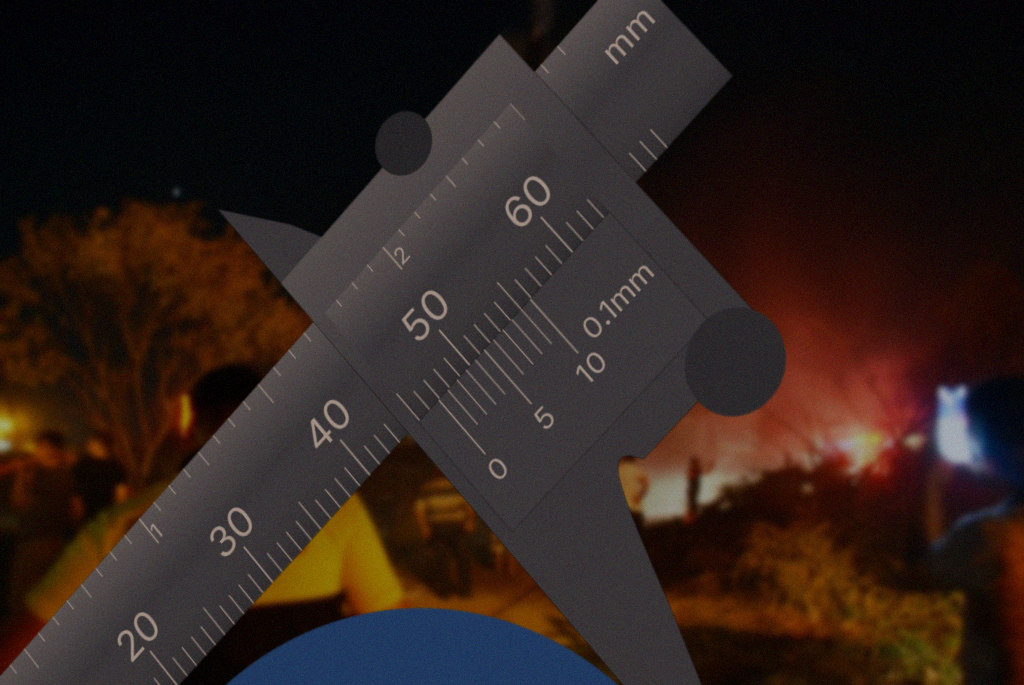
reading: mm 46.9
